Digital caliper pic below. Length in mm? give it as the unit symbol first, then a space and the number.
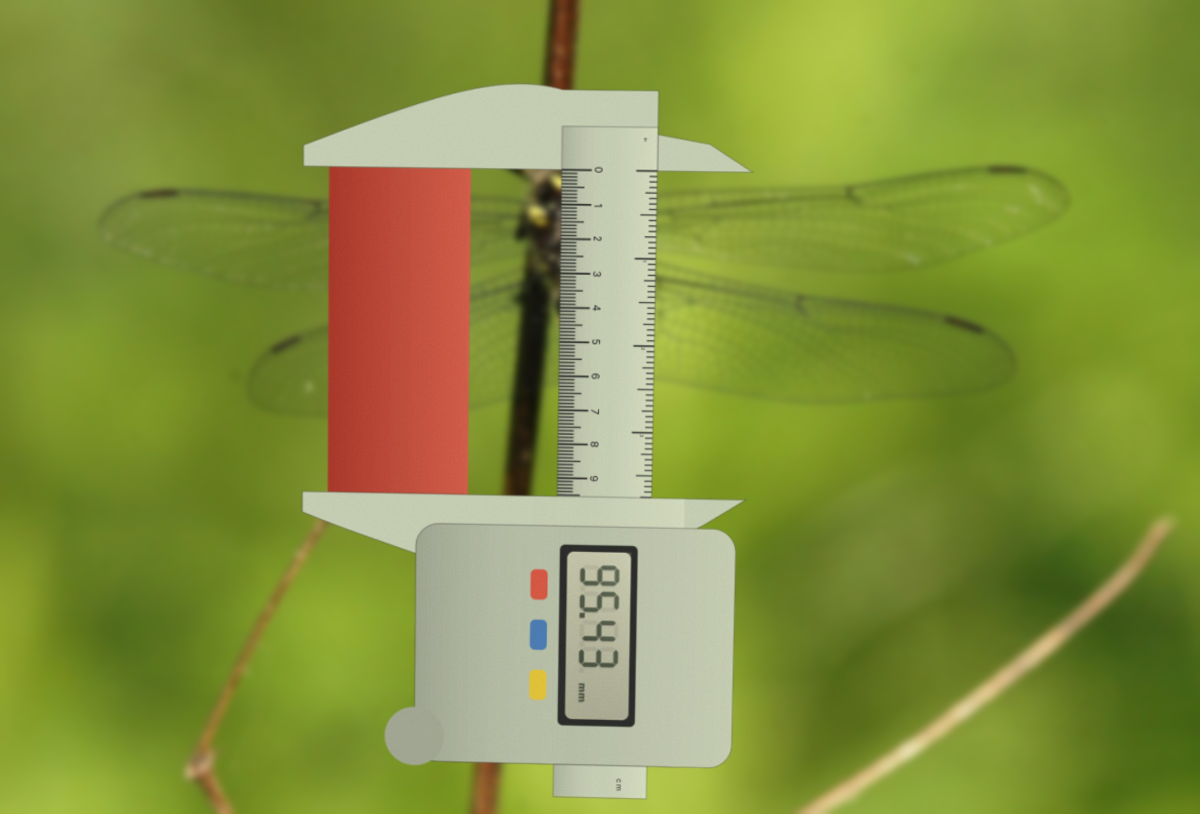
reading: mm 95.43
